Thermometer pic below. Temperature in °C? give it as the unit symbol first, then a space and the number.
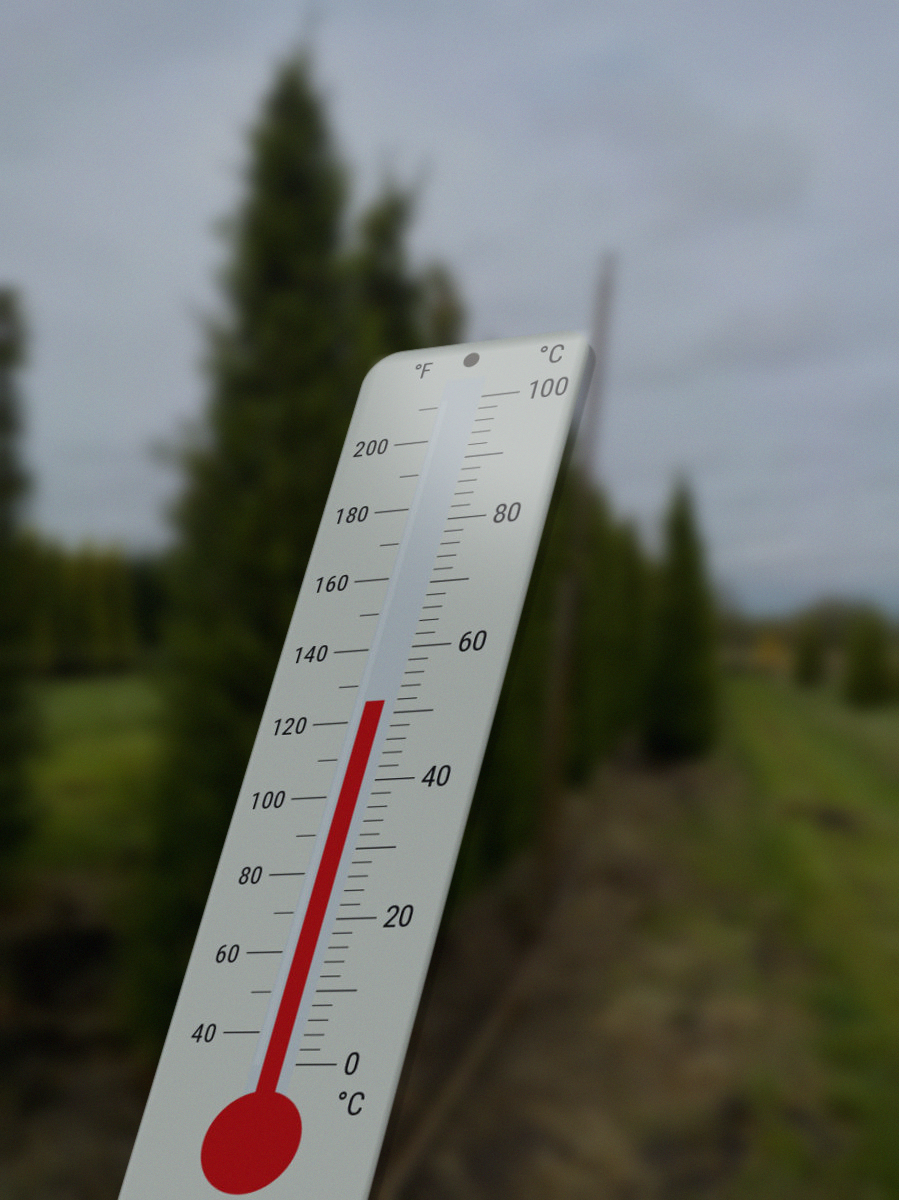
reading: °C 52
